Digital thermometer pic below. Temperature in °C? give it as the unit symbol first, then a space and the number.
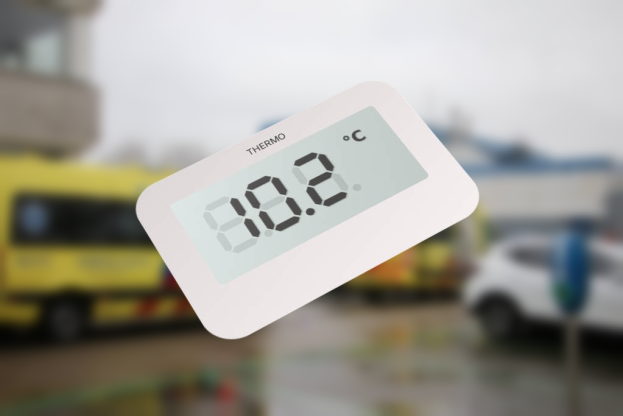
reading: °C 10.2
